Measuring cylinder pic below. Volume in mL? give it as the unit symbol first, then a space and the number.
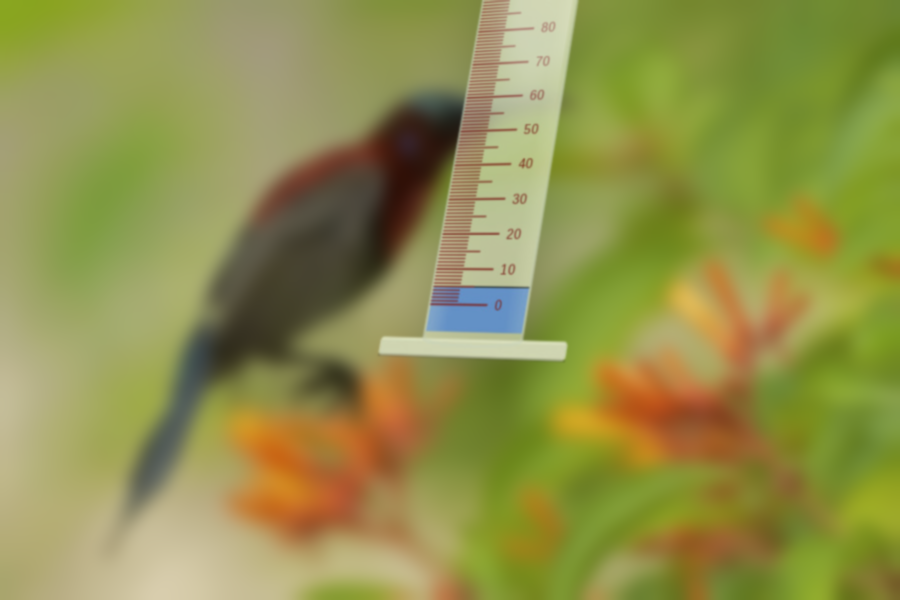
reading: mL 5
